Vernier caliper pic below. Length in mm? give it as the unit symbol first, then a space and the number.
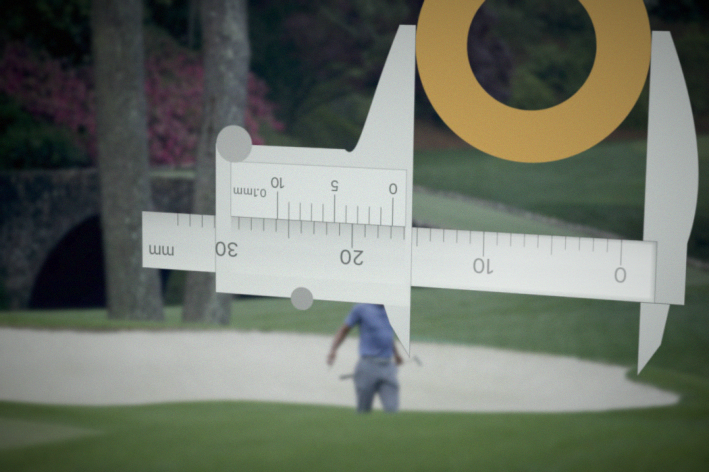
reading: mm 16.9
